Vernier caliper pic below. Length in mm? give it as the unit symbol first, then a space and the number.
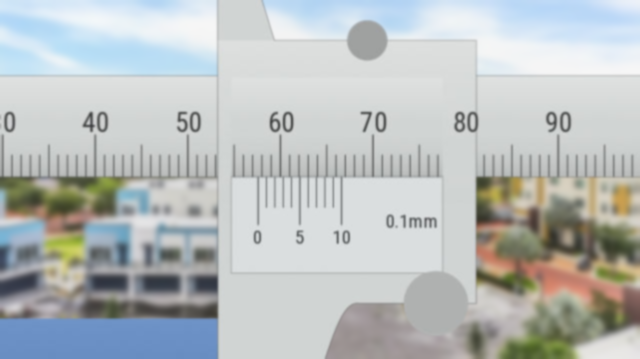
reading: mm 57.6
